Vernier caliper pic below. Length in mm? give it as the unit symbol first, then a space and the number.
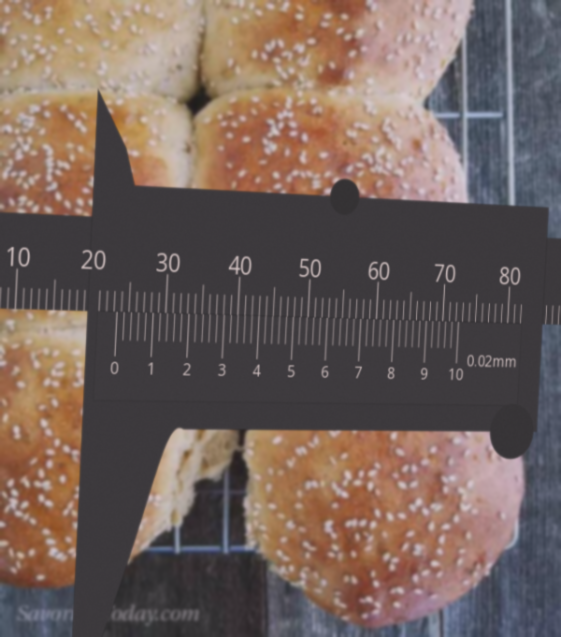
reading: mm 23.4
